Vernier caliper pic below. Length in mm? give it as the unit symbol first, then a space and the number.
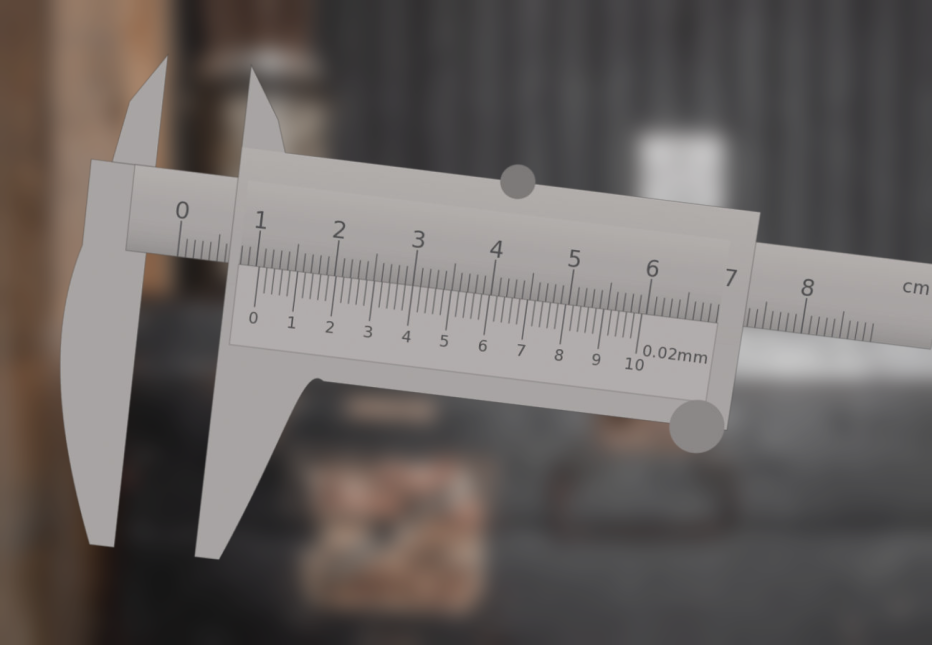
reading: mm 10.4
